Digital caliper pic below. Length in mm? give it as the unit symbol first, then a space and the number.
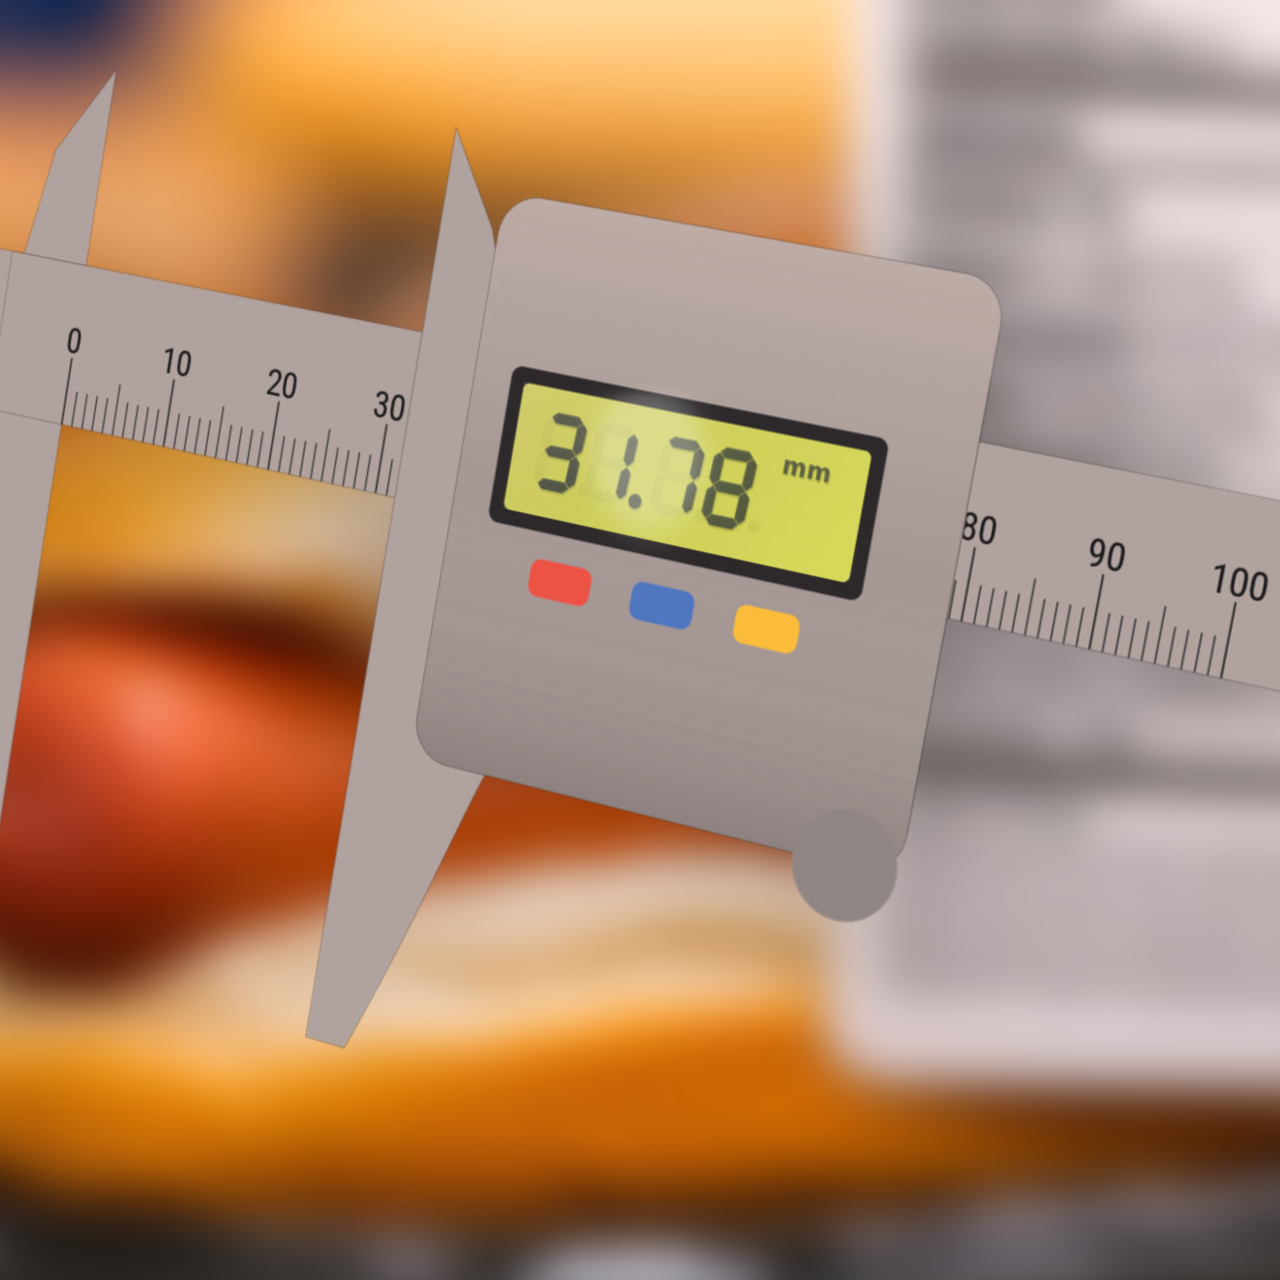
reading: mm 31.78
